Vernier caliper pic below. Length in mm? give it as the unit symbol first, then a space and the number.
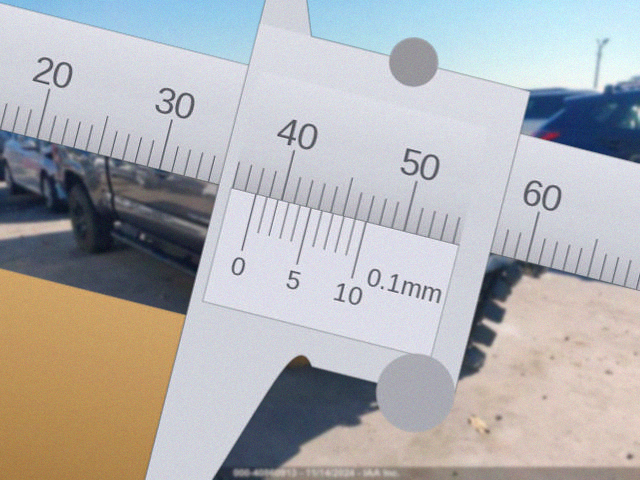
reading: mm 37.9
